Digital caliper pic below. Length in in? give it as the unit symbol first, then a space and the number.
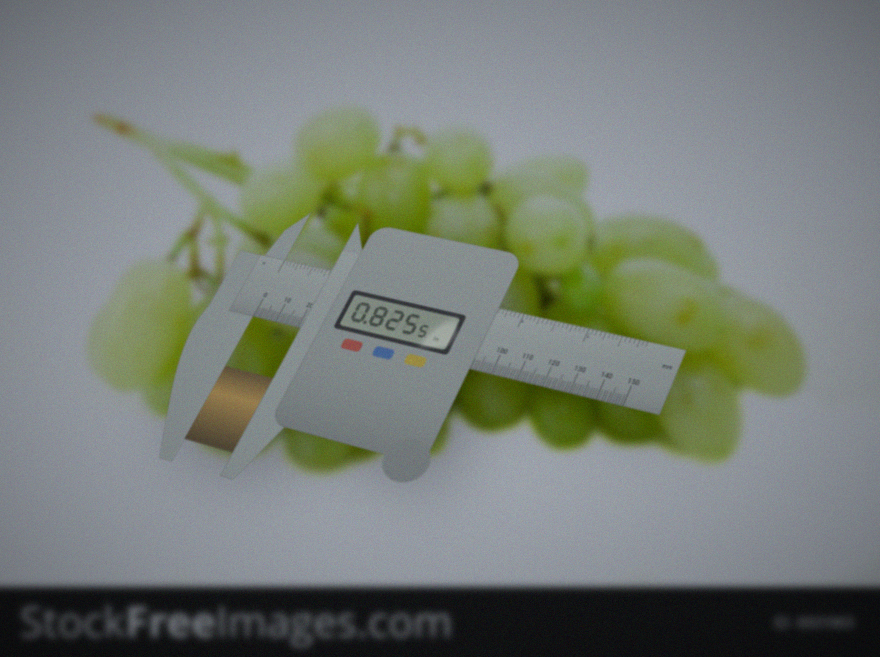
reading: in 0.8255
